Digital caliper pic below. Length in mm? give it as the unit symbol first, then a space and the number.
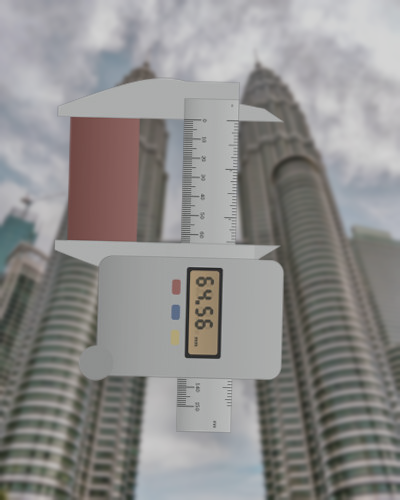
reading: mm 64.56
